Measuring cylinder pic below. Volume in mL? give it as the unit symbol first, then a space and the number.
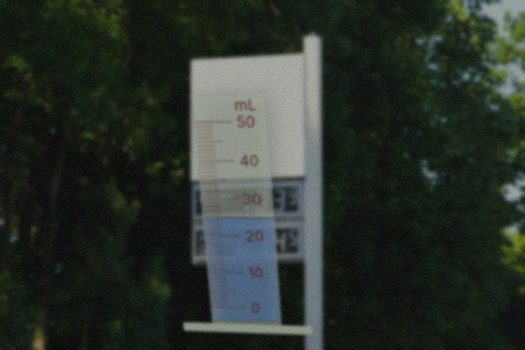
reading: mL 25
